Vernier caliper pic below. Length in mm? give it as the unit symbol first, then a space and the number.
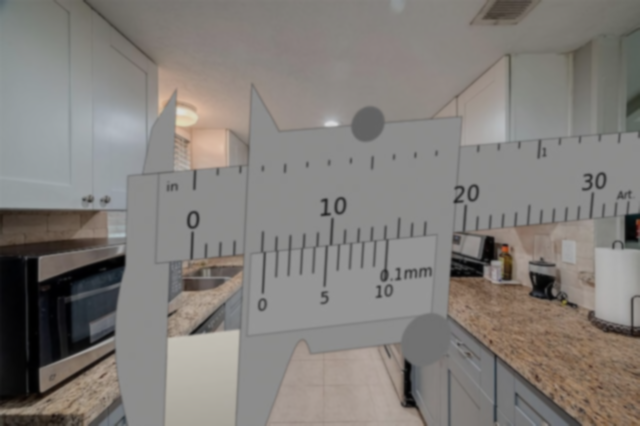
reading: mm 5.2
